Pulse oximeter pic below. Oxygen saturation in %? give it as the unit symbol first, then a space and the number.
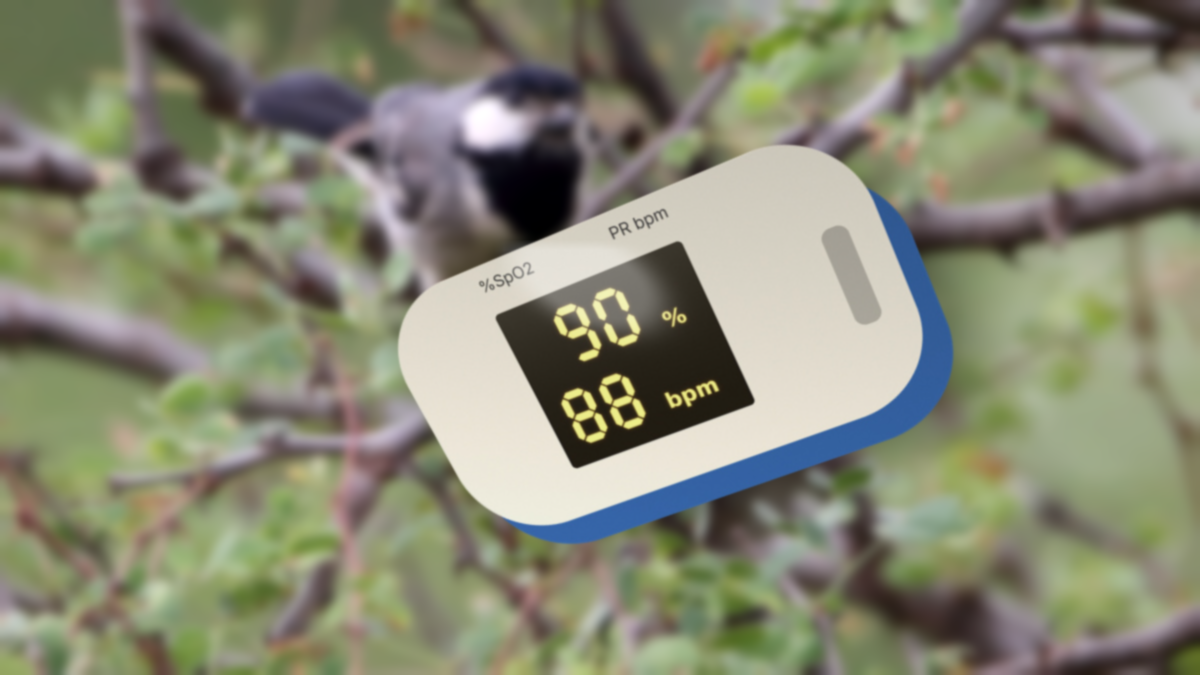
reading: % 90
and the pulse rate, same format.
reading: bpm 88
